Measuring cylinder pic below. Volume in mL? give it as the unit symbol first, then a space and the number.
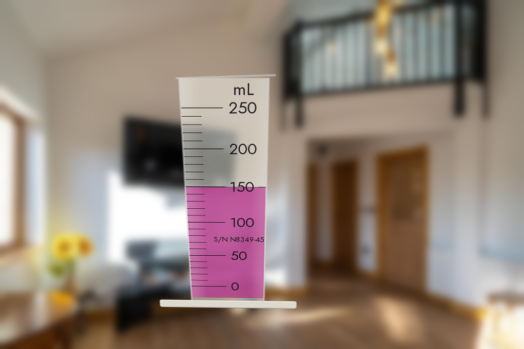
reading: mL 150
